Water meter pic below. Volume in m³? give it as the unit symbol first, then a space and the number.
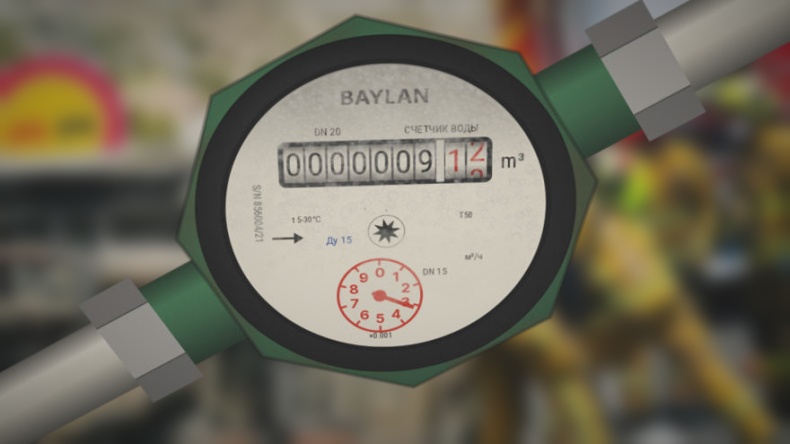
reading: m³ 9.123
